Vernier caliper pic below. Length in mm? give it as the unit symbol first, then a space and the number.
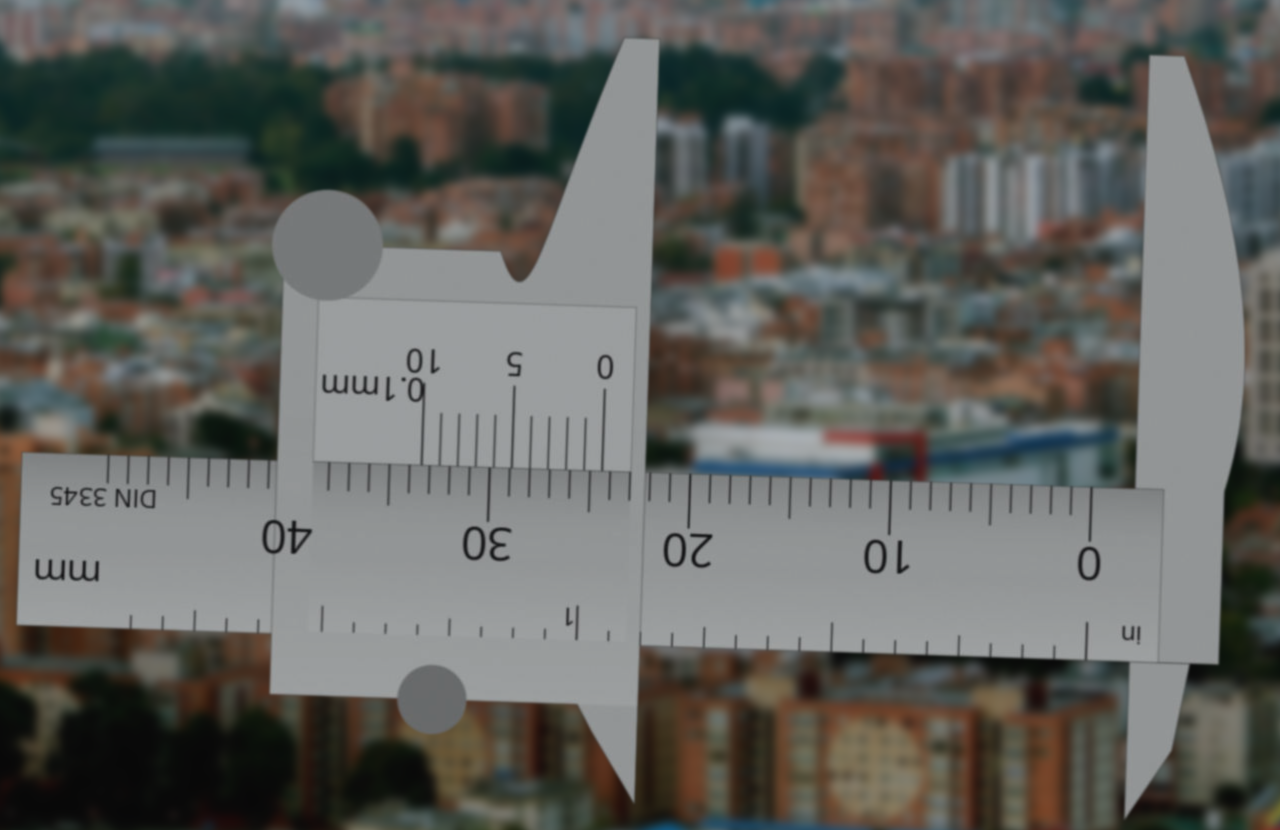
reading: mm 24.4
